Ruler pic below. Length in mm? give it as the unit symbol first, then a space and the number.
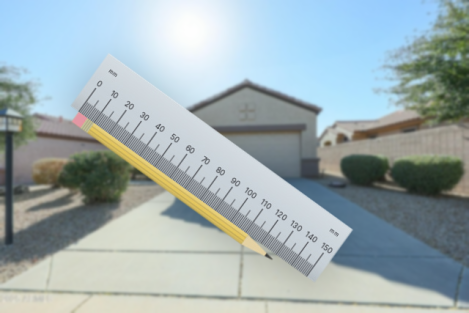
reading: mm 130
